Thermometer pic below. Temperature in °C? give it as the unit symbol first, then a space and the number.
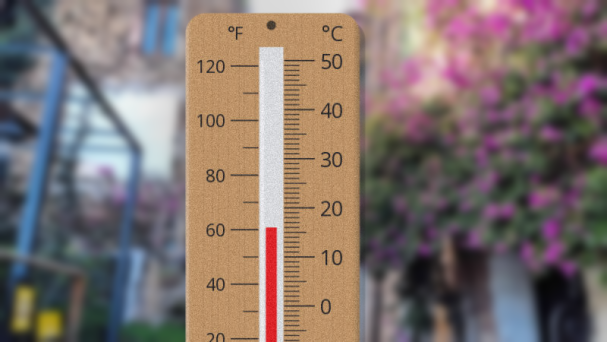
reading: °C 16
